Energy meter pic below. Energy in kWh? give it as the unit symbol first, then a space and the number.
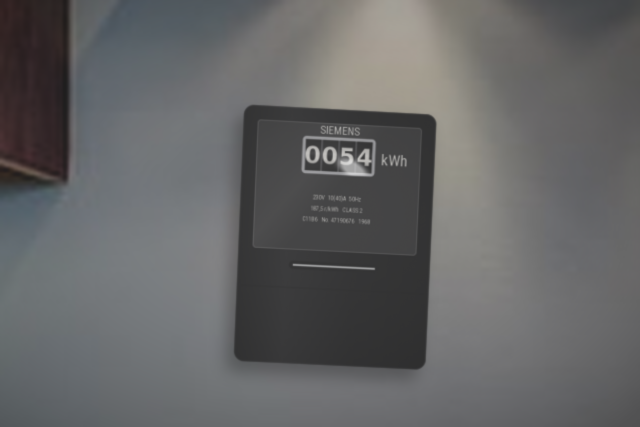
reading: kWh 54
